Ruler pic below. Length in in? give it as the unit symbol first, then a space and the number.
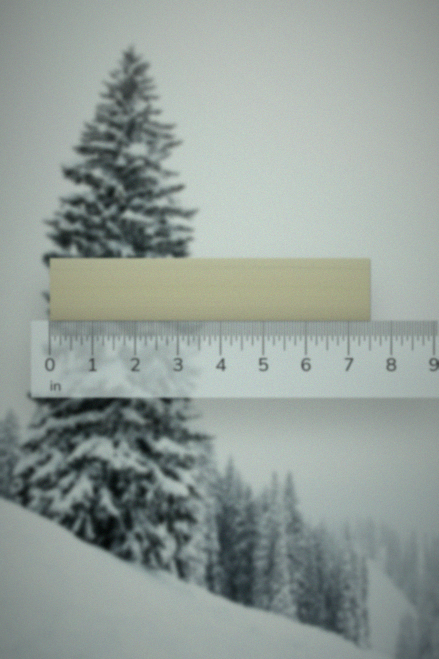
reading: in 7.5
